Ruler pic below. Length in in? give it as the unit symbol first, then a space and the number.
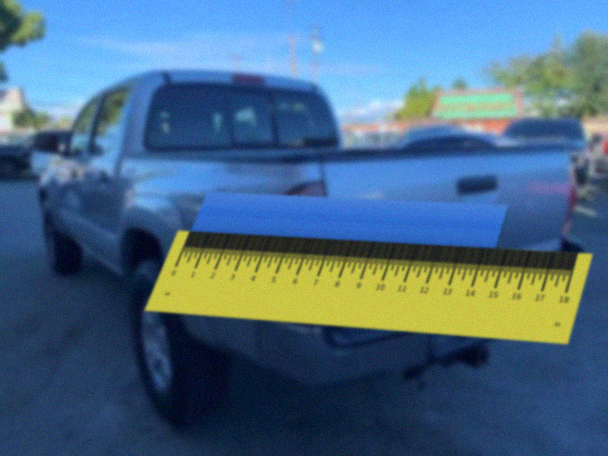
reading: in 14.5
